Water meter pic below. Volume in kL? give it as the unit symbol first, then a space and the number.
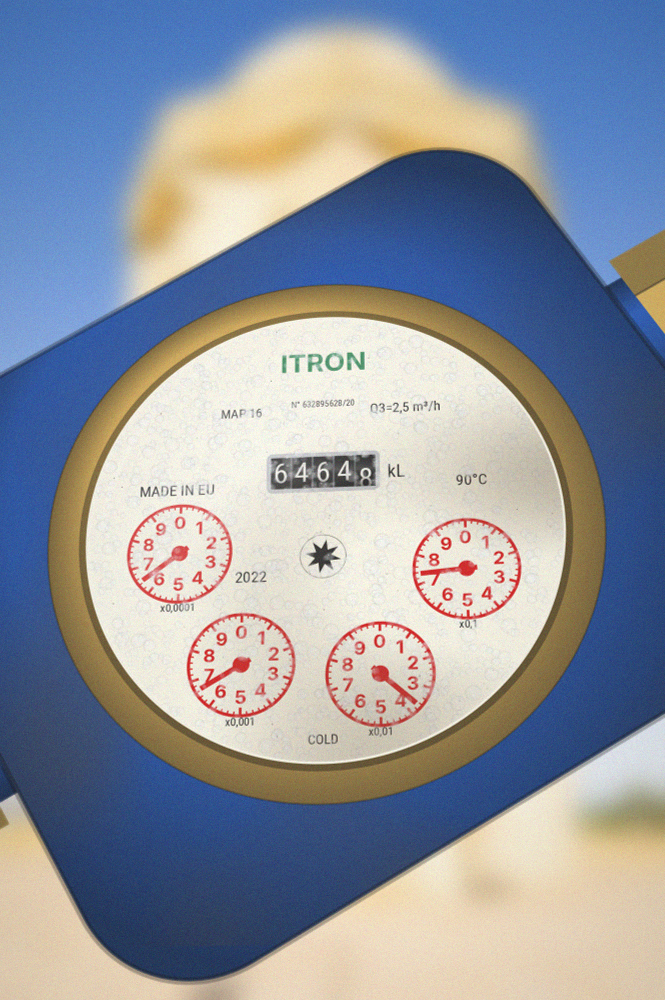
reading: kL 64647.7366
